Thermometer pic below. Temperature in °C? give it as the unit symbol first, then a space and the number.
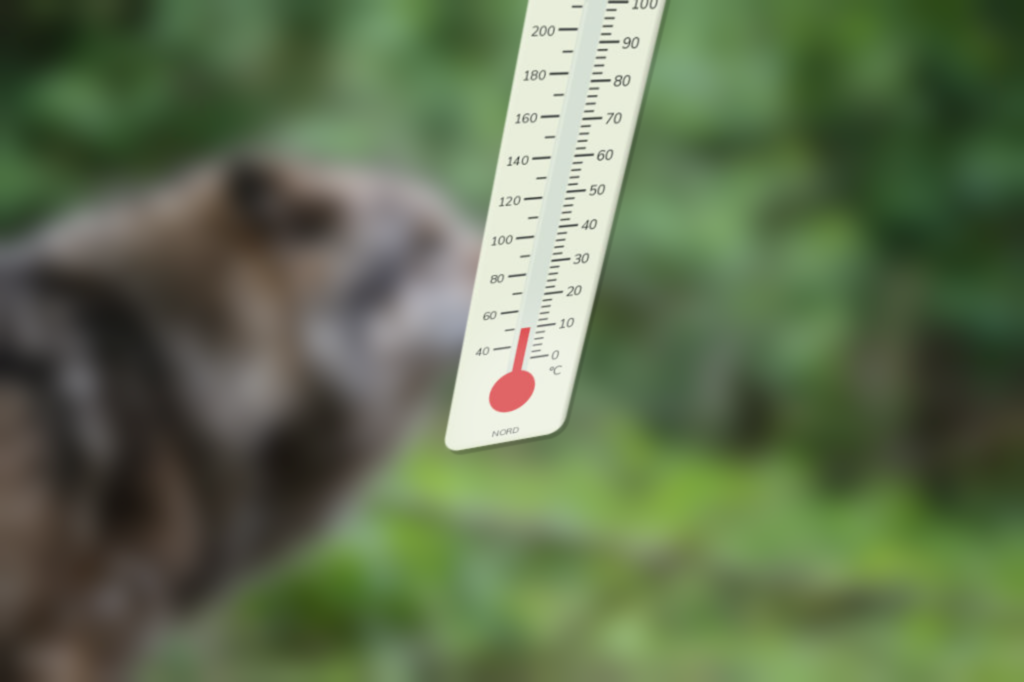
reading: °C 10
